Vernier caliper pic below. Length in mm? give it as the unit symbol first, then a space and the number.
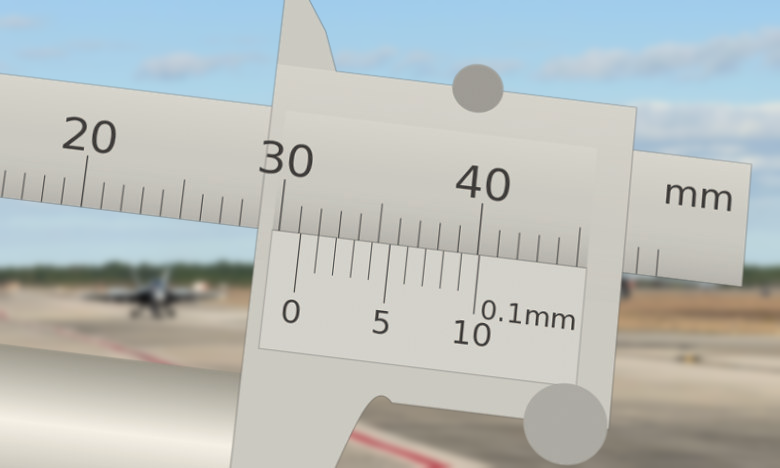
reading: mm 31.1
